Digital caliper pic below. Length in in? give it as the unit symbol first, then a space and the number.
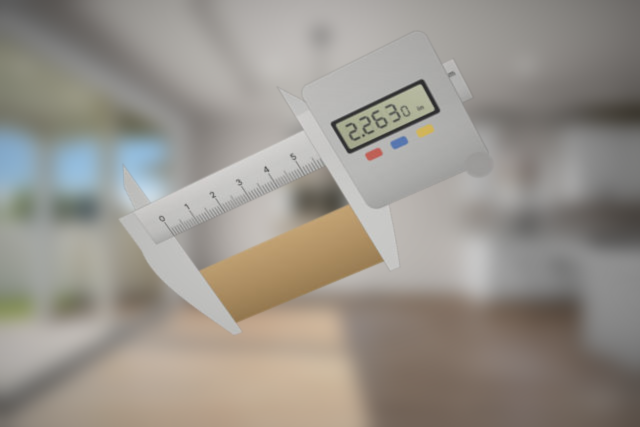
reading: in 2.2630
